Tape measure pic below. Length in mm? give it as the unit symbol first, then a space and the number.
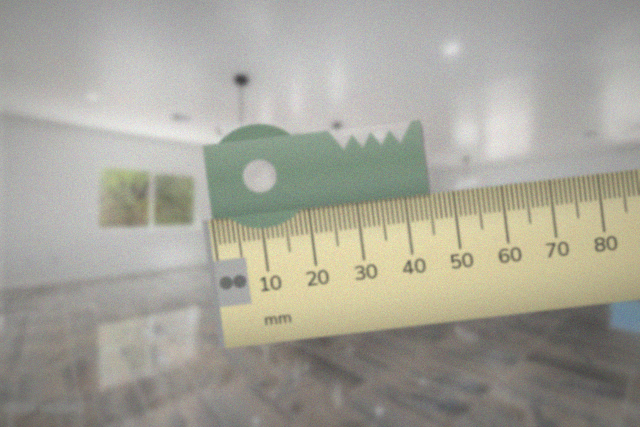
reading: mm 45
